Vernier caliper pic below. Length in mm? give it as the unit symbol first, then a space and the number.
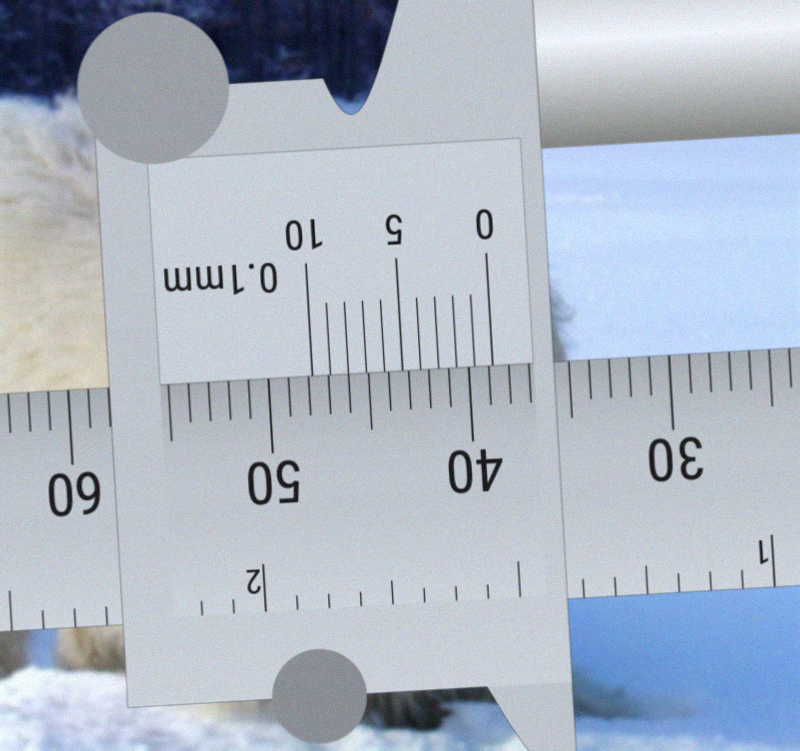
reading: mm 38.8
